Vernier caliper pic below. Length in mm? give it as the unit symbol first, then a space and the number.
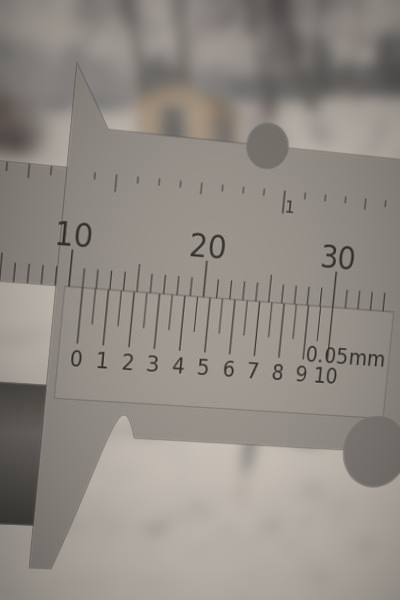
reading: mm 11.0
